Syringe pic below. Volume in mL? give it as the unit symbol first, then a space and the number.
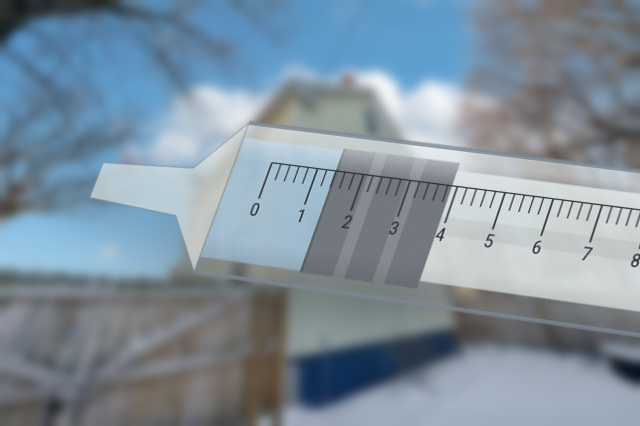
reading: mL 1.4
